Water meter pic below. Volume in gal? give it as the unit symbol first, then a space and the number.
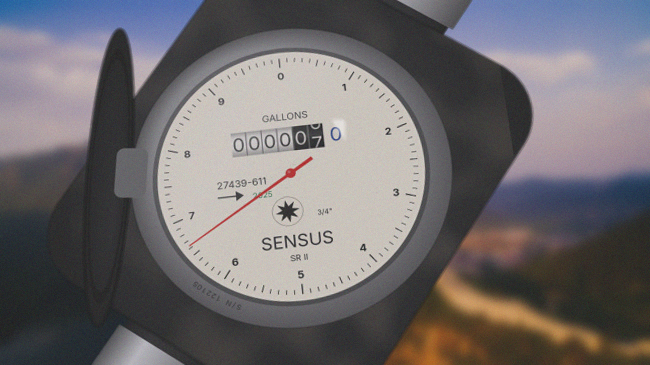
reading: gal 66.6
